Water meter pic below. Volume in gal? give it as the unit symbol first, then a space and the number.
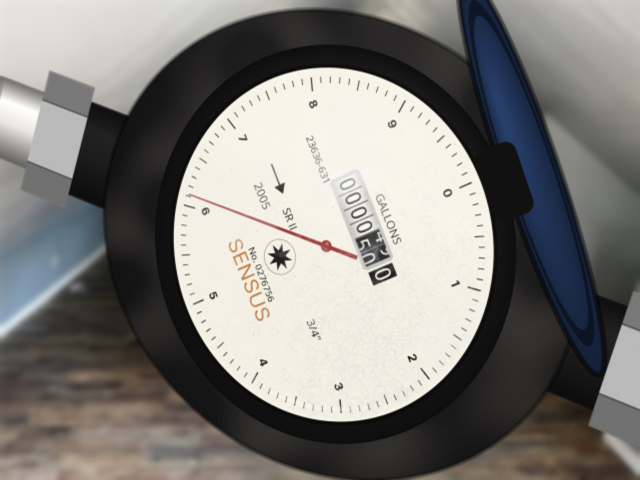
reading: gal 496.1
